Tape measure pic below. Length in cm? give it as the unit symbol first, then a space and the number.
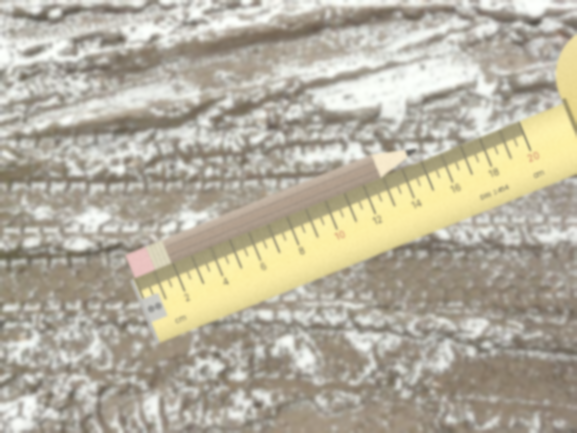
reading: cm 15
